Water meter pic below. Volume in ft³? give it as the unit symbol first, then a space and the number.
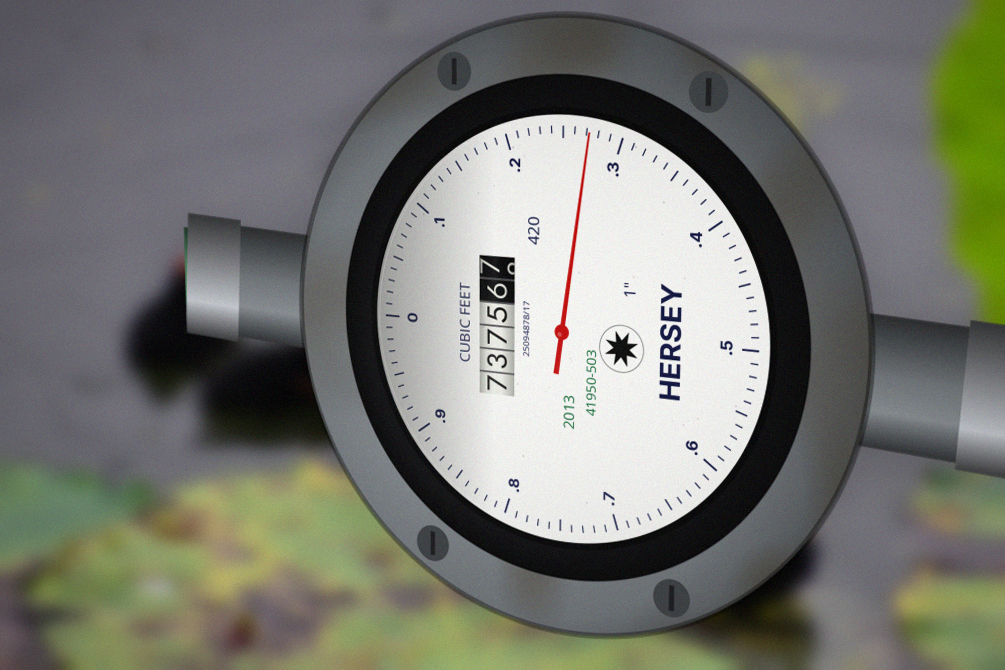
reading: ft³ 737567.27
